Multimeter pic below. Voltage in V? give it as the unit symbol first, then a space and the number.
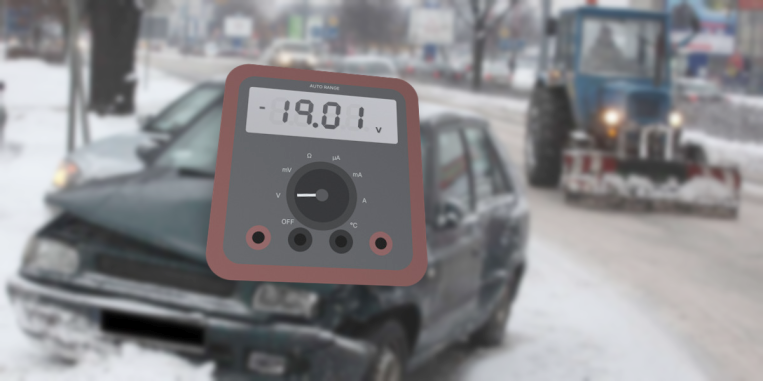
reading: V -19.01
